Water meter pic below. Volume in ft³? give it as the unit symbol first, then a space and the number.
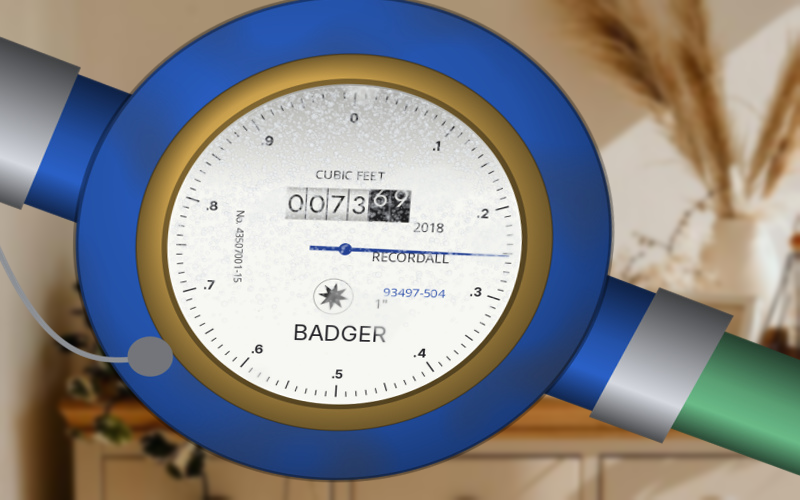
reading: ft³ 7369.25
